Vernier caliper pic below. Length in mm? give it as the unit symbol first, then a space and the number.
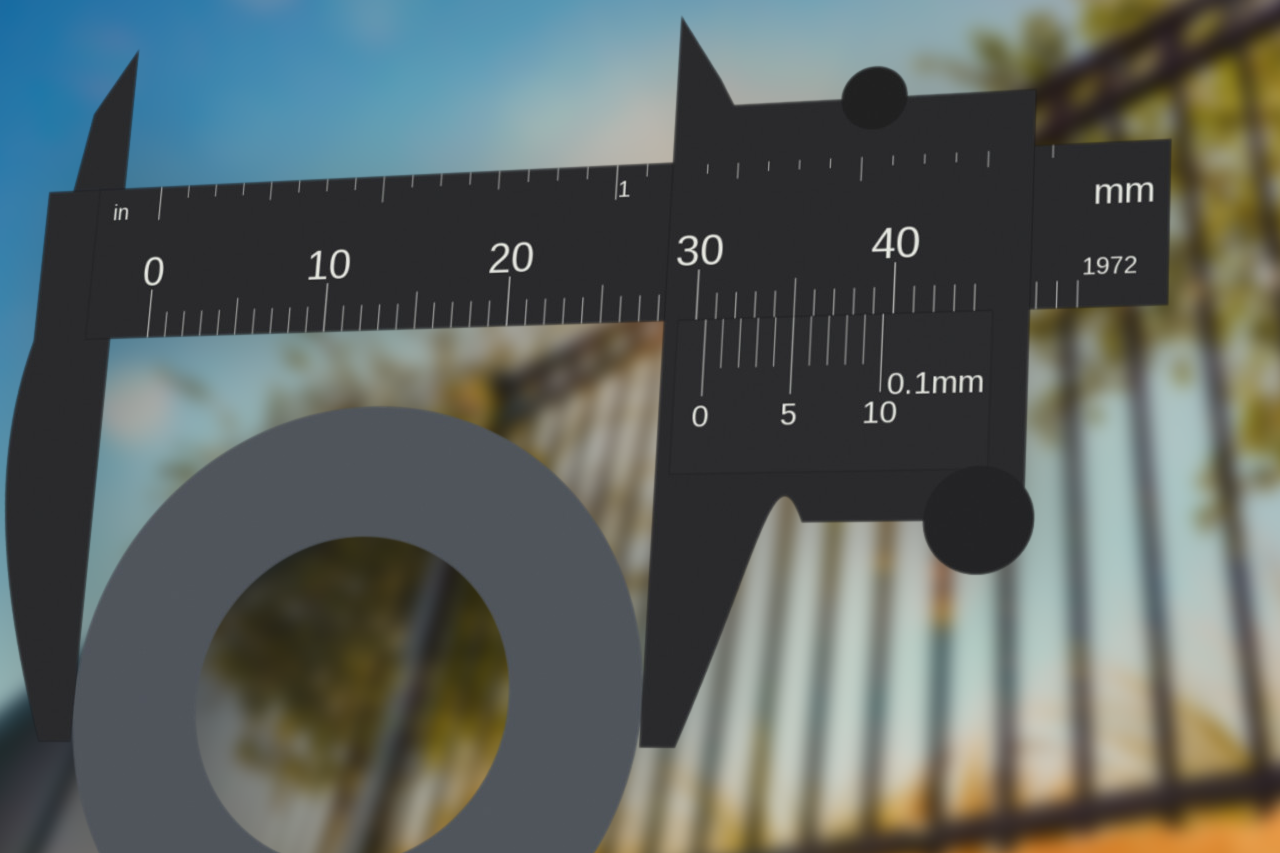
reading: mm 30.5
